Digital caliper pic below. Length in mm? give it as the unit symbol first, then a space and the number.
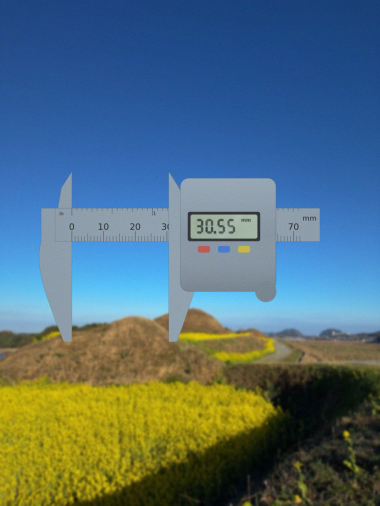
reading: mm 30.55
